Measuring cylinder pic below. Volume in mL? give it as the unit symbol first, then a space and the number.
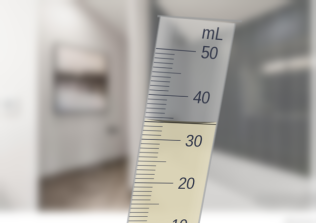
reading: mL 34
